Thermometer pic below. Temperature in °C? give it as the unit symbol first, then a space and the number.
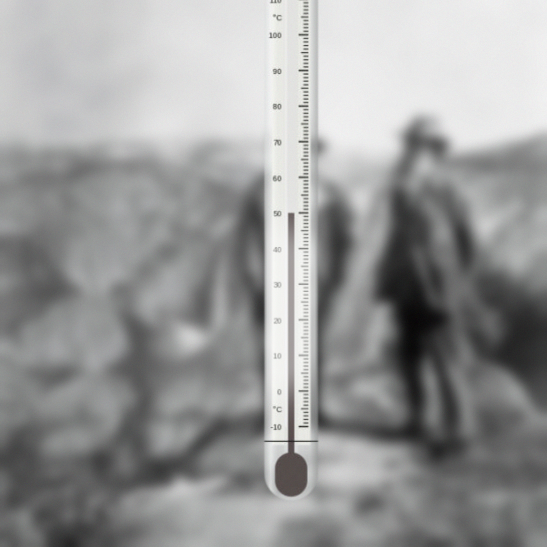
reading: °C 50
